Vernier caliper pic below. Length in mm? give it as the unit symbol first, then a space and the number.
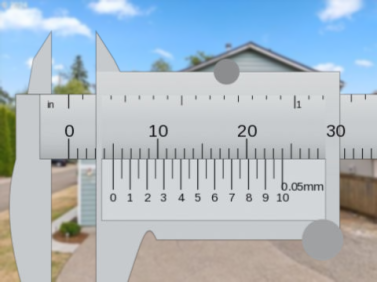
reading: mm 5.0
